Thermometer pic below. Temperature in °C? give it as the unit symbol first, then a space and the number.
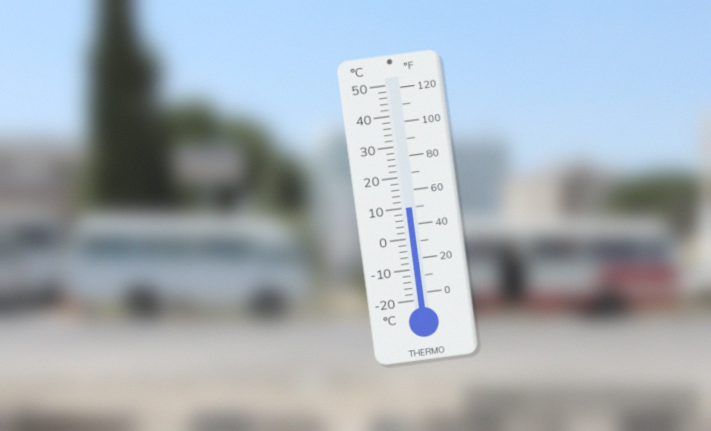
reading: °C 10
